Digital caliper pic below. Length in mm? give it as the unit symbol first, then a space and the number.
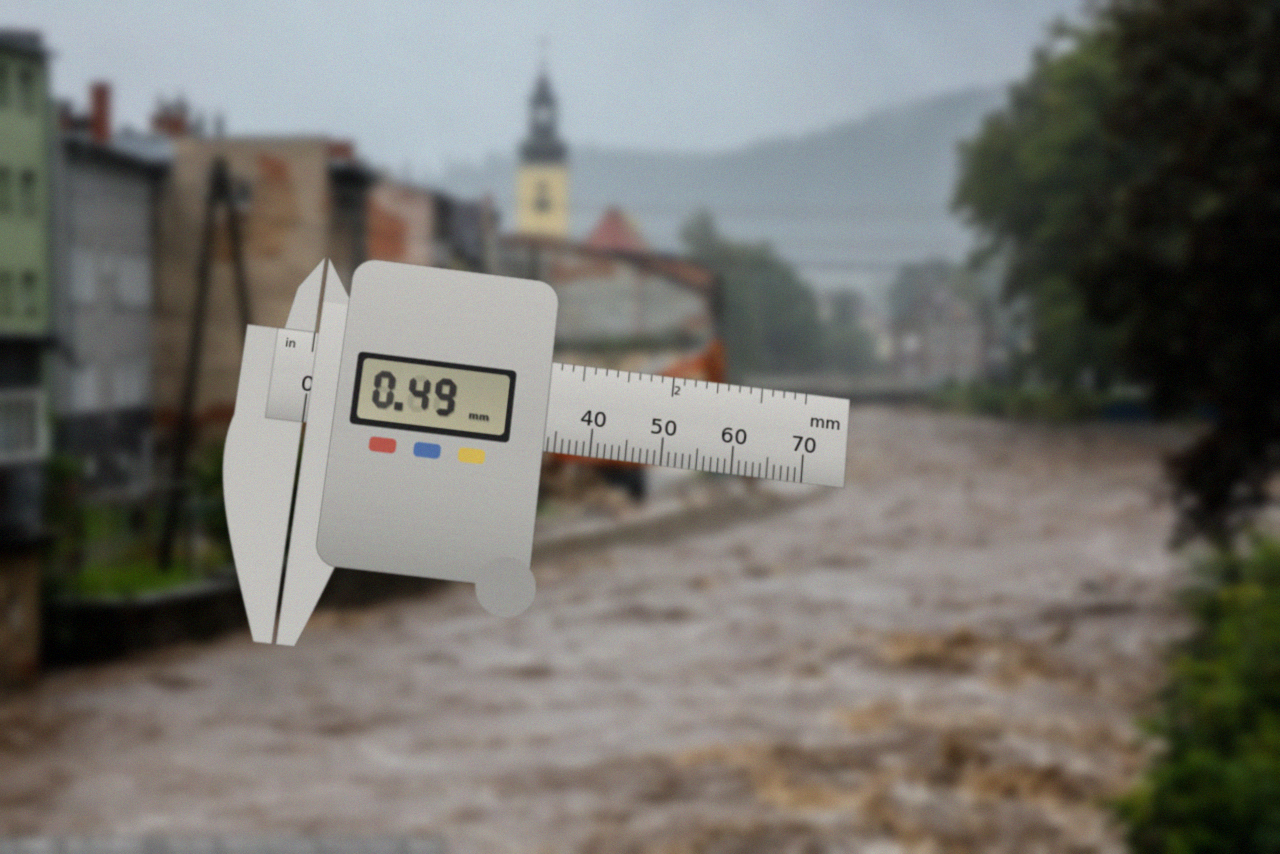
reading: mm 0.49
